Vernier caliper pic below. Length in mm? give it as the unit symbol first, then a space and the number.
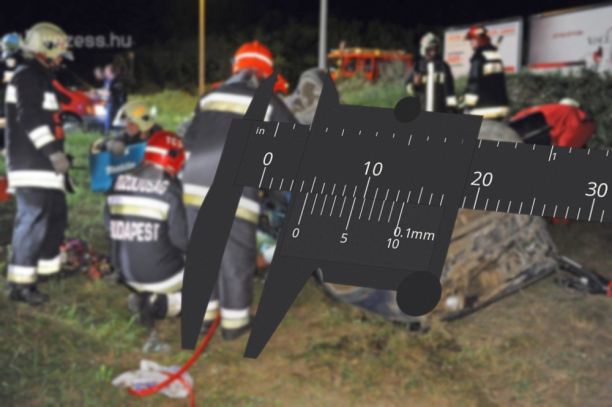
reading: mm 4.7
